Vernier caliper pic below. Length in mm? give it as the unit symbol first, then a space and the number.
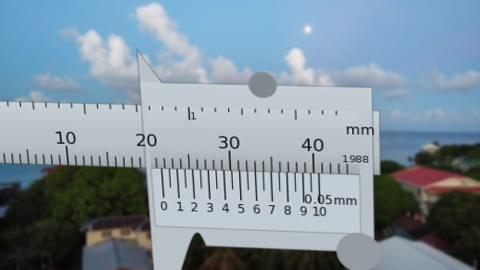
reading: mm 21.6
